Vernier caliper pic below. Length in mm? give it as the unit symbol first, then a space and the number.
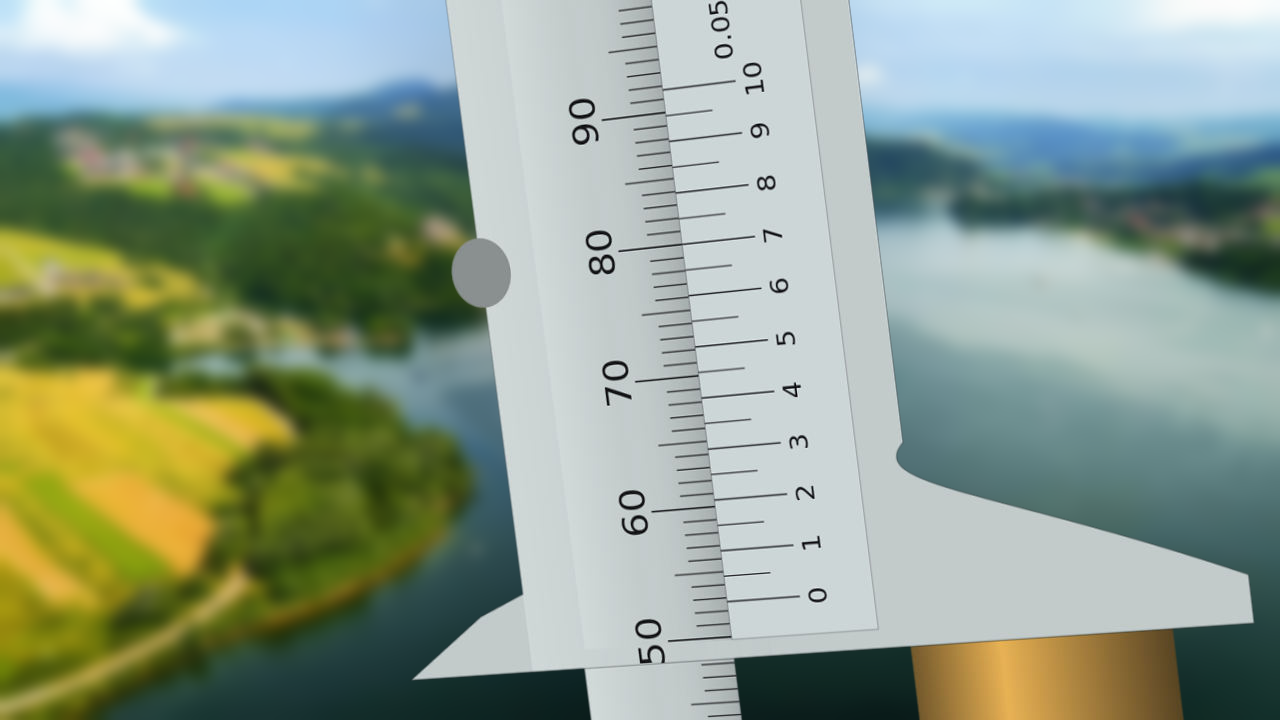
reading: mm 52.7
